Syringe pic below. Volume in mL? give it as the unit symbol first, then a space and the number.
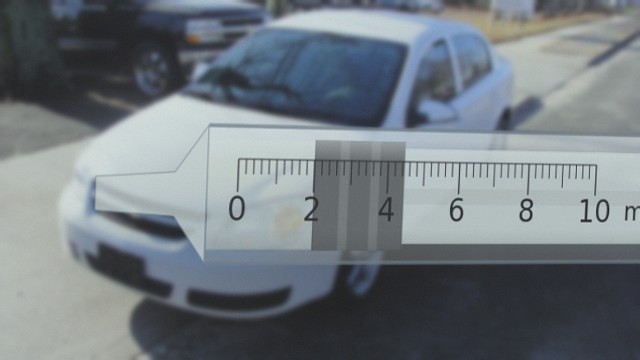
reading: mL 2
